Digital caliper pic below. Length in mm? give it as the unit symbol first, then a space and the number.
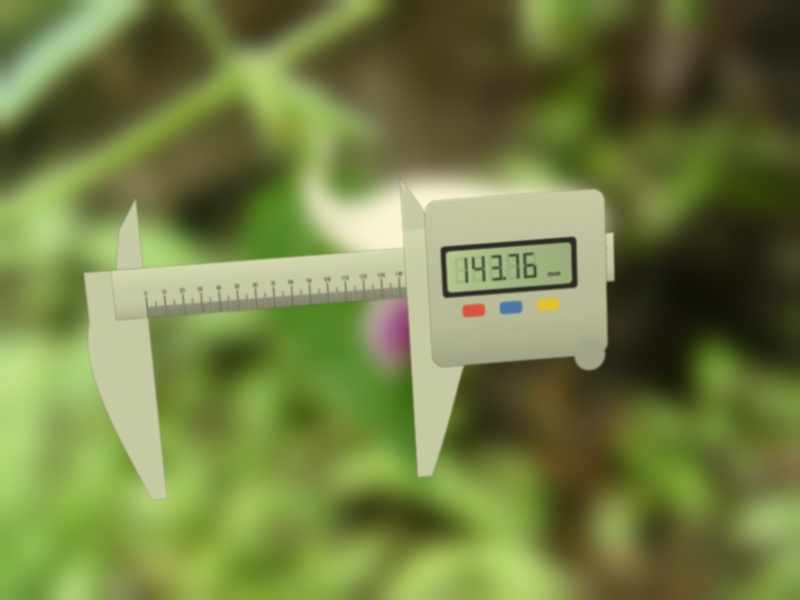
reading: mm 143.76
